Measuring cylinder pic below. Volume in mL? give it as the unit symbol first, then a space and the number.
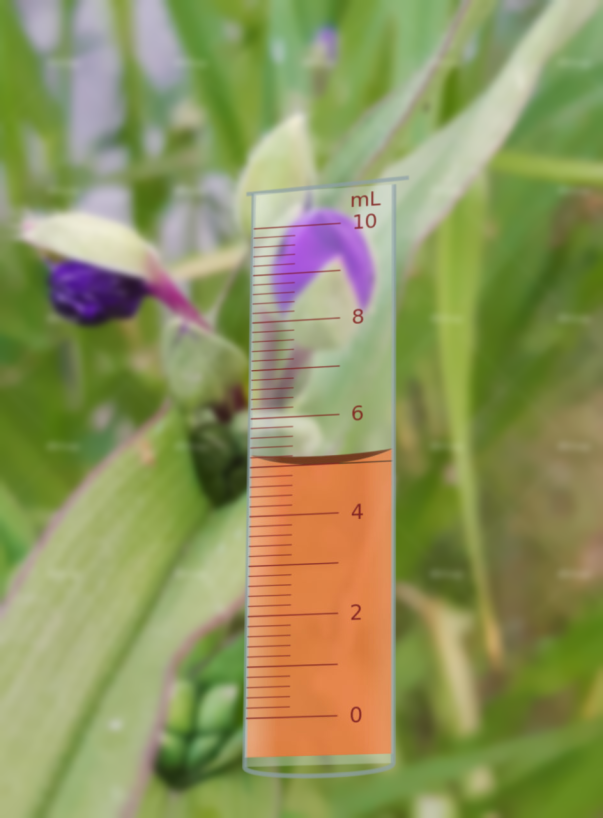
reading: mL 5
